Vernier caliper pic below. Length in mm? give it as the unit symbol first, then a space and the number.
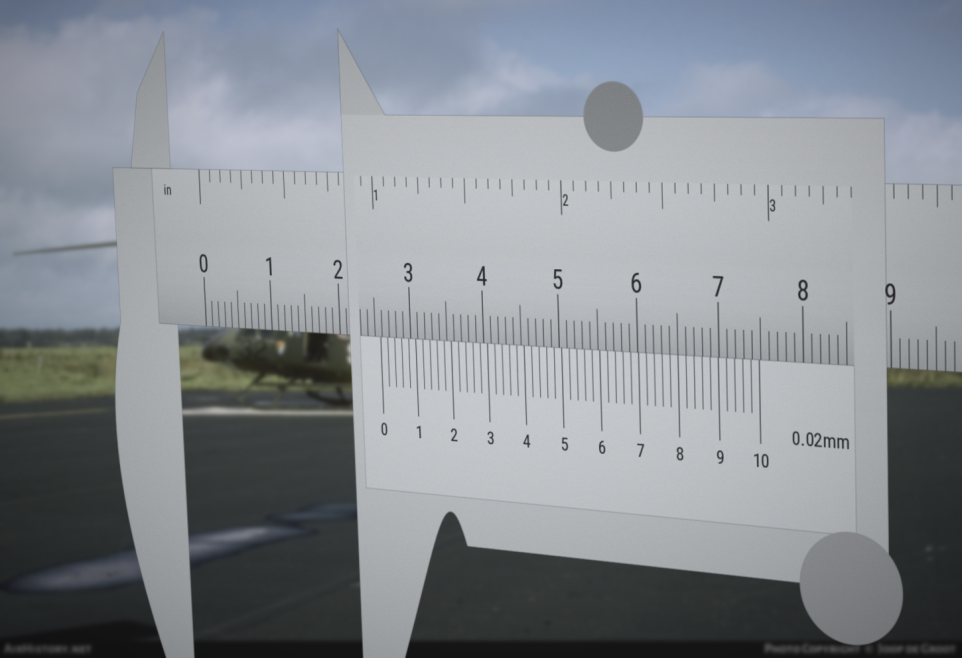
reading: mm 25.8
